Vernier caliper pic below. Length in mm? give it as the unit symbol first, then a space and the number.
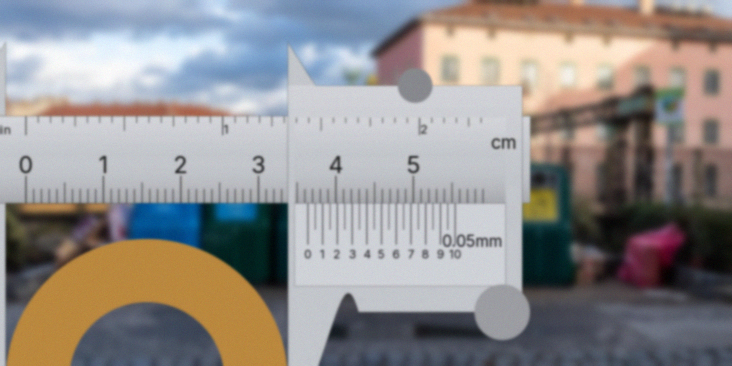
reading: mm 36.4
